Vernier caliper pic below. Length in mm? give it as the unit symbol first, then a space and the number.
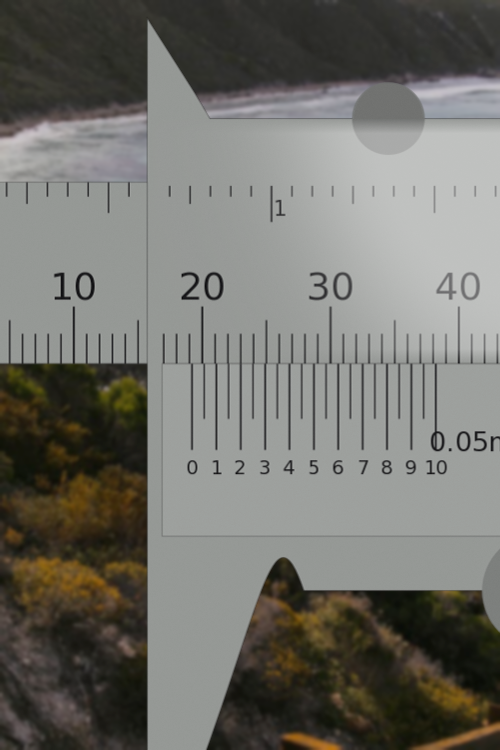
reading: mm 19.2
